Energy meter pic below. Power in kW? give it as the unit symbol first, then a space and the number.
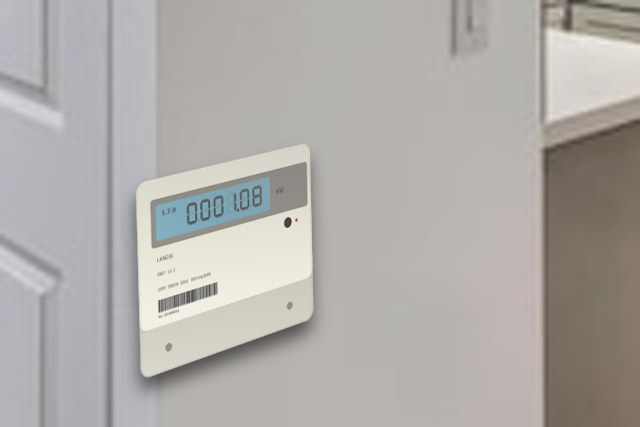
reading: kW 1.08
